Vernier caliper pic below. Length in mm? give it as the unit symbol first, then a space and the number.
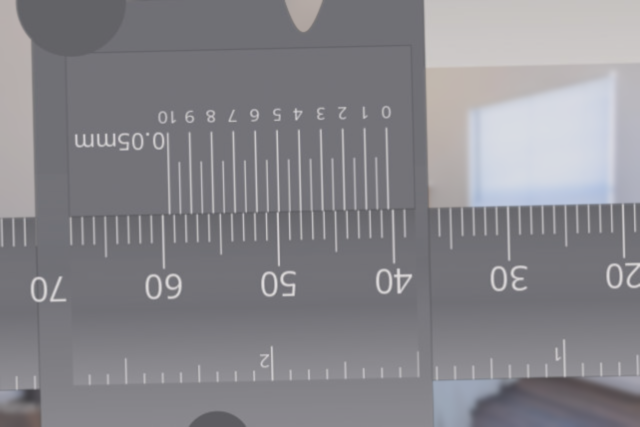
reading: mm 40.4
